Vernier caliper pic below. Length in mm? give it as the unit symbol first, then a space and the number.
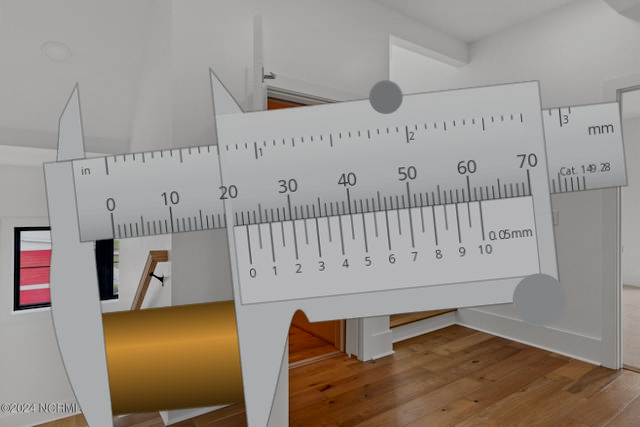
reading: mm 22.6
